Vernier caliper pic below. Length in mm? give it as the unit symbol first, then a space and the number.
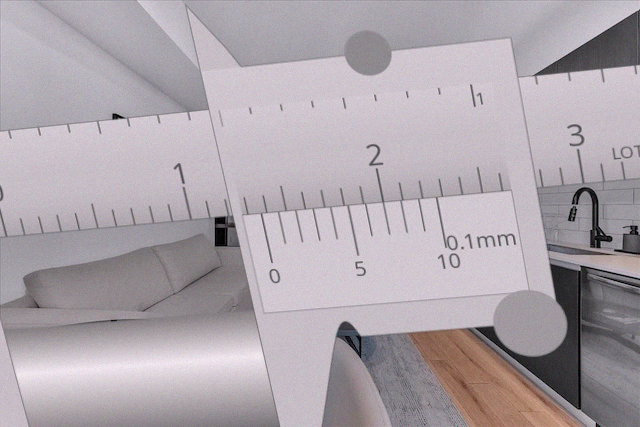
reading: mm 13.7
